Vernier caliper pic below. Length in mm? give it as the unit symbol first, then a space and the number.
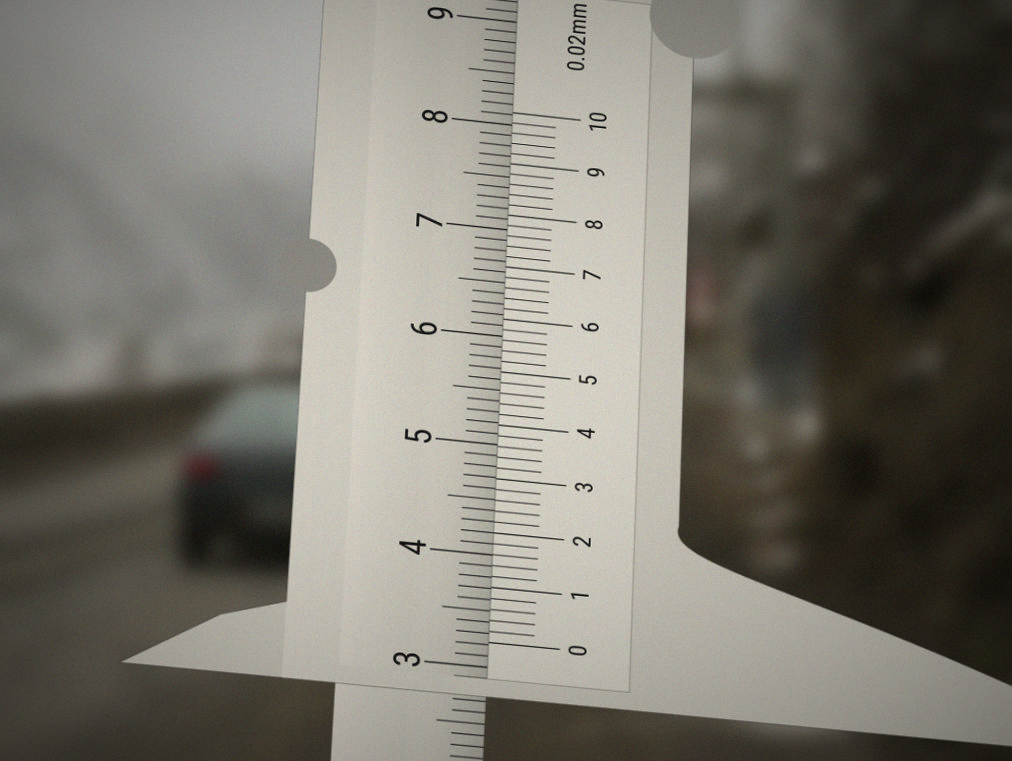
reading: mm 32.2
